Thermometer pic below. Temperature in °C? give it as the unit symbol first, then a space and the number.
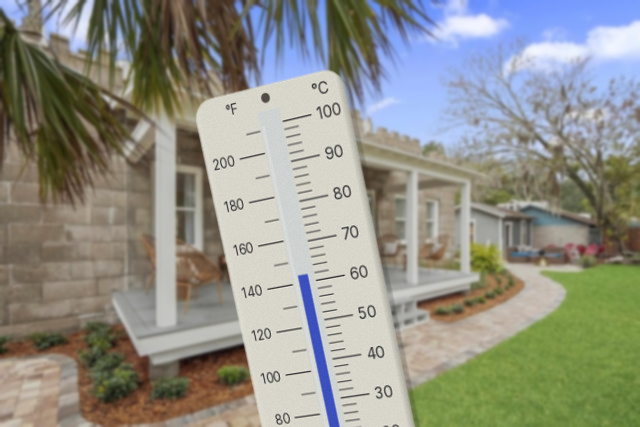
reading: °C 62
